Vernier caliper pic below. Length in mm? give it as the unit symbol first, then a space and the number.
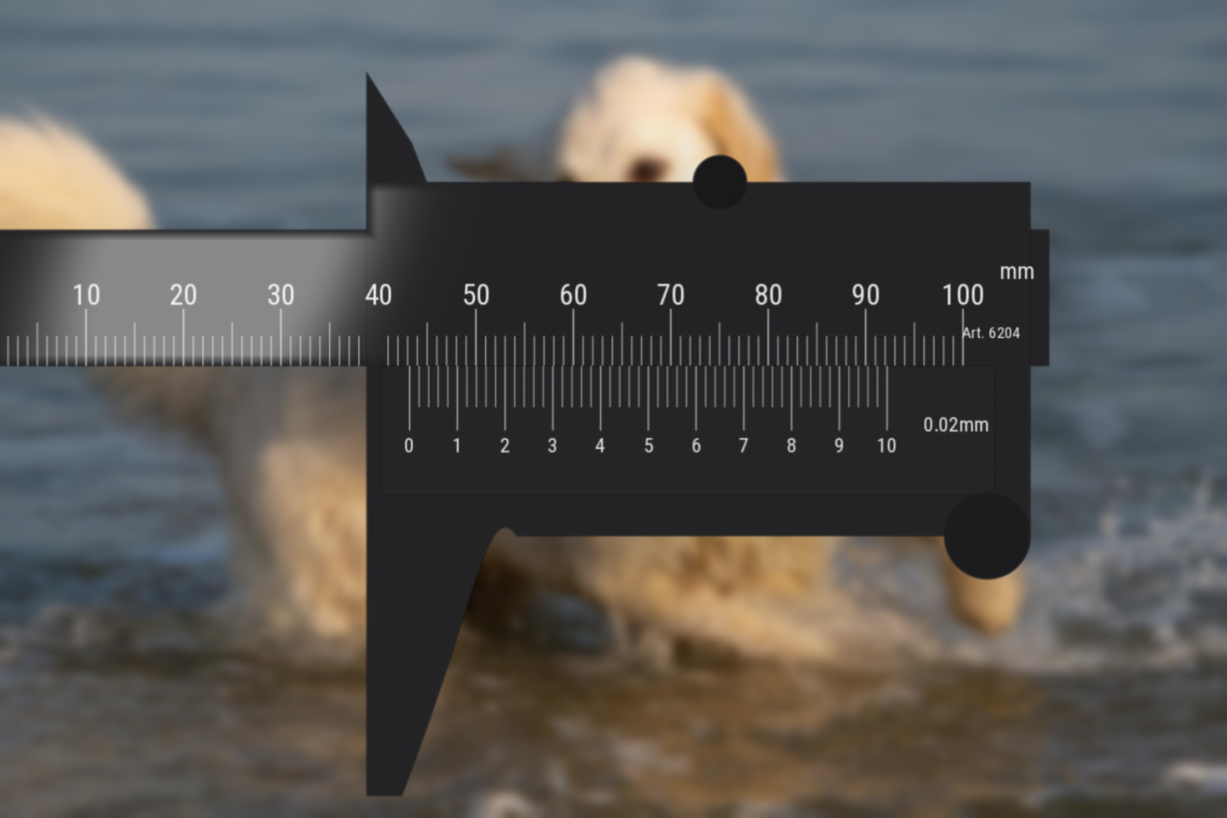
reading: mm 43.2
